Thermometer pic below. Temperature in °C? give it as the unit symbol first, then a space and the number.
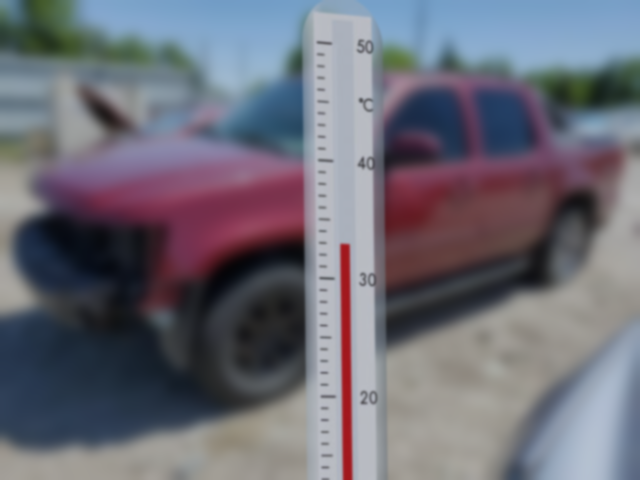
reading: °C 33
